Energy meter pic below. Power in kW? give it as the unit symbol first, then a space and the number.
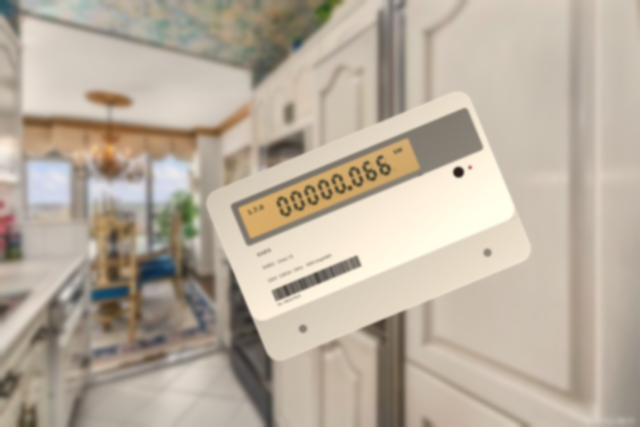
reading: kW 0.066
